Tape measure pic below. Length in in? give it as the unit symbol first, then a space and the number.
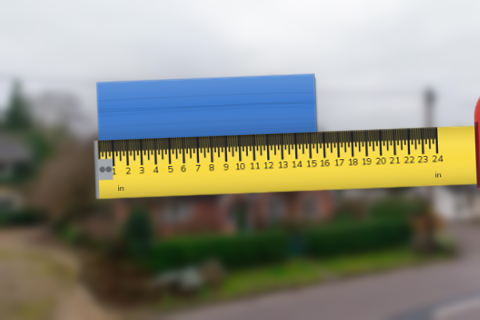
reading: in 15.5
